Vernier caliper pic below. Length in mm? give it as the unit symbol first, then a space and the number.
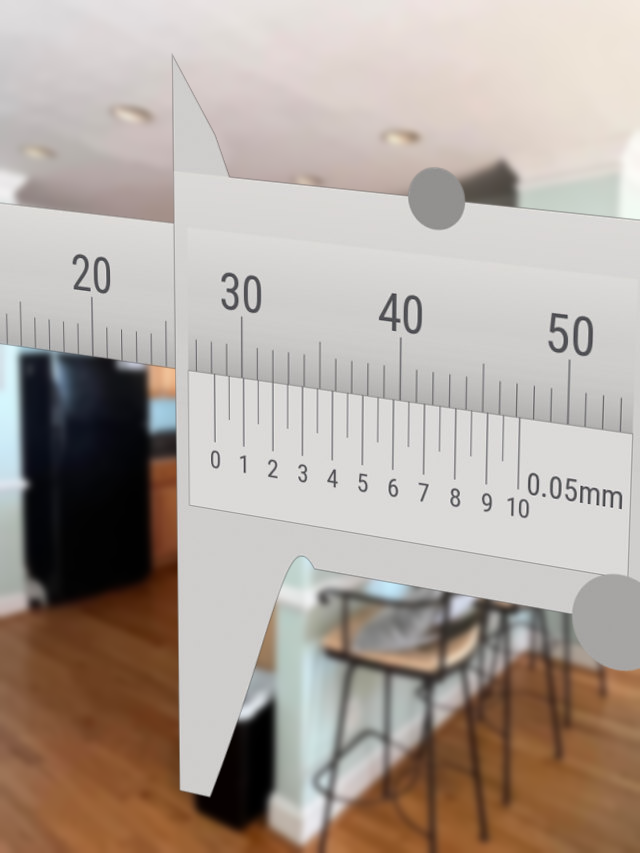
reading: mm 28.2
